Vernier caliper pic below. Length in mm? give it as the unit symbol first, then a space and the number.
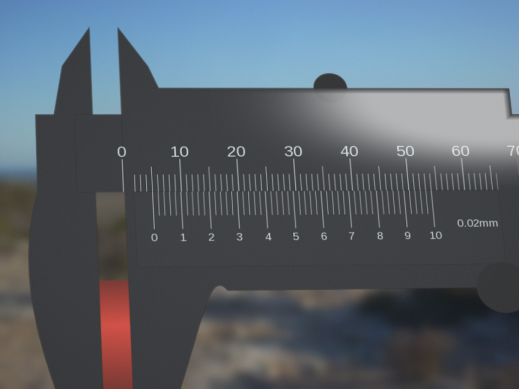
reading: mm 5.0
